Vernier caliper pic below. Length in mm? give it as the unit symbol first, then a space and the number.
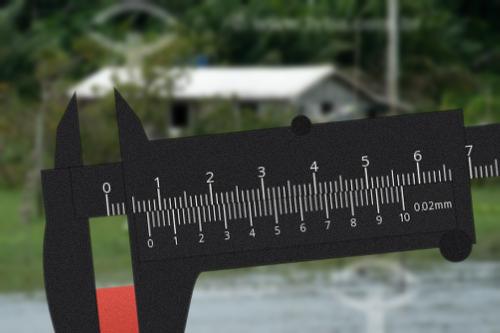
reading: mm 7.5
